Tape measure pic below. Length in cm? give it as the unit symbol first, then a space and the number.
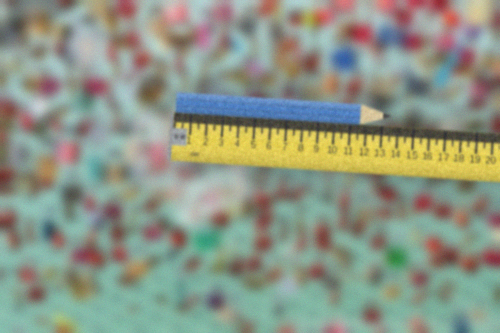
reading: cm 13.5
